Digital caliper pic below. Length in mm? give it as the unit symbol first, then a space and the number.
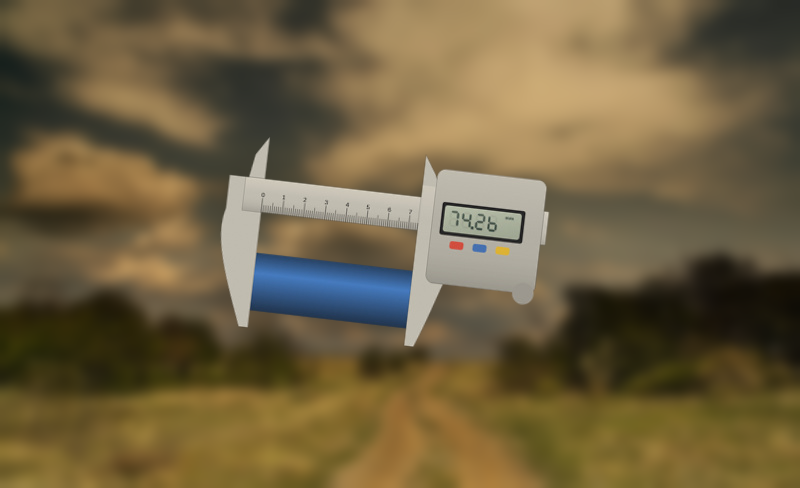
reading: mm 74.26
